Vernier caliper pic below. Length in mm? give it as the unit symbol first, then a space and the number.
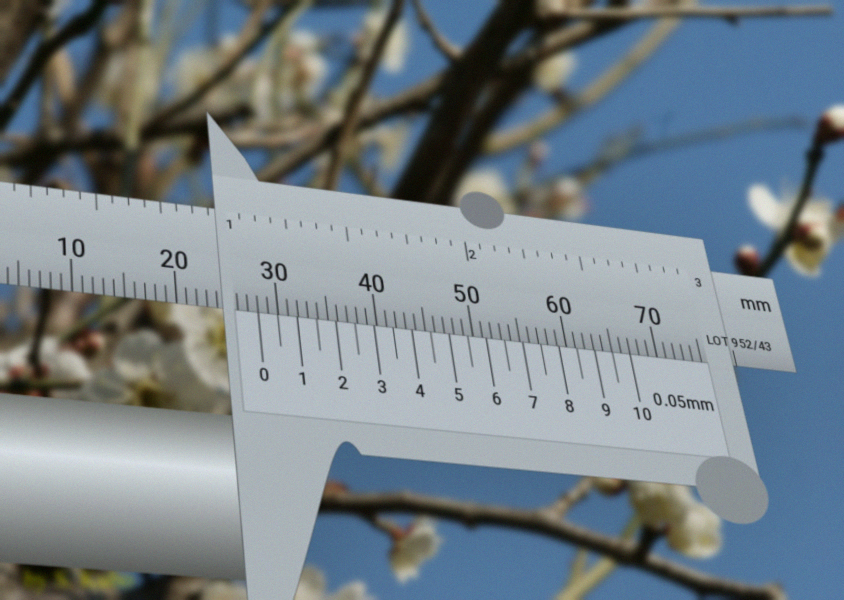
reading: mm 28.0
